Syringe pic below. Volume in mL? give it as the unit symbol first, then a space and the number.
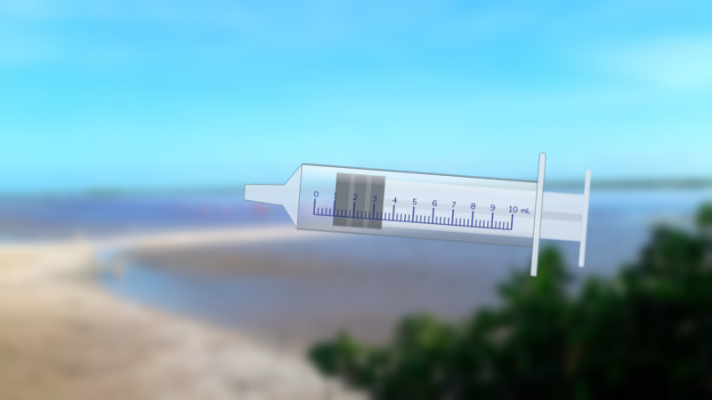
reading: mL 1
